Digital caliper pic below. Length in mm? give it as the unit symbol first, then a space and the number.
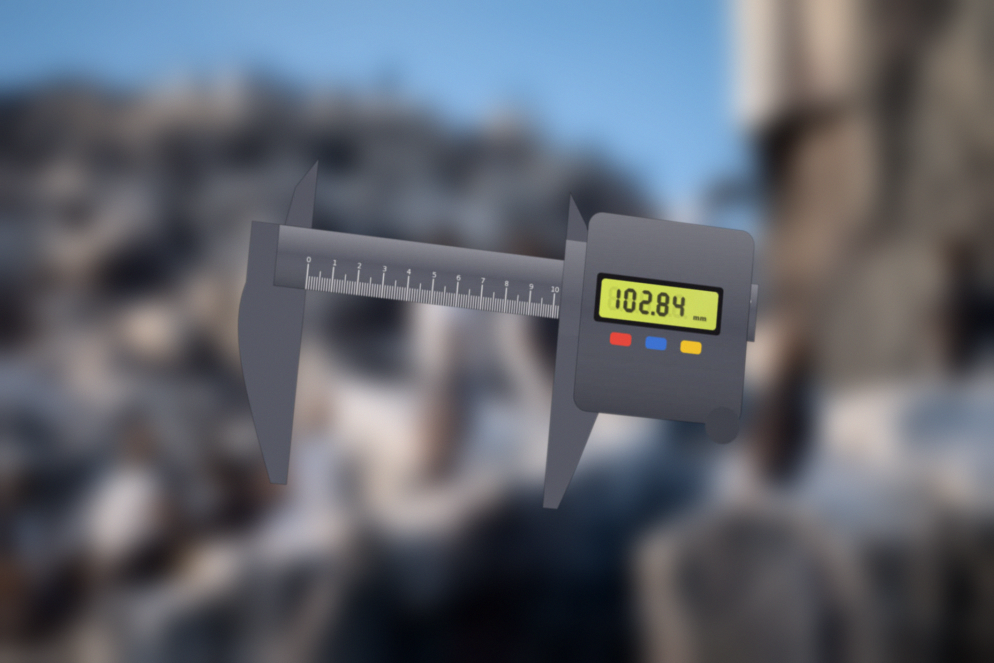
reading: mm 102.84
